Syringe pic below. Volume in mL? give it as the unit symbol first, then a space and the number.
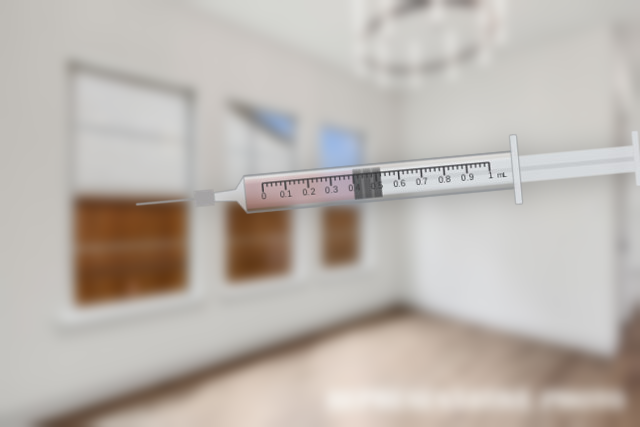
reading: mL 0.4
